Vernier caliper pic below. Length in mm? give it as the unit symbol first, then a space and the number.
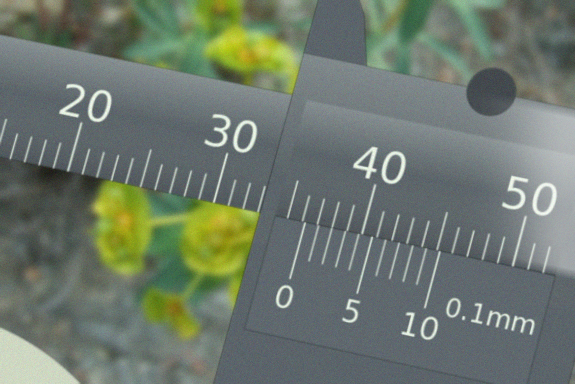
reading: mm 36.2
